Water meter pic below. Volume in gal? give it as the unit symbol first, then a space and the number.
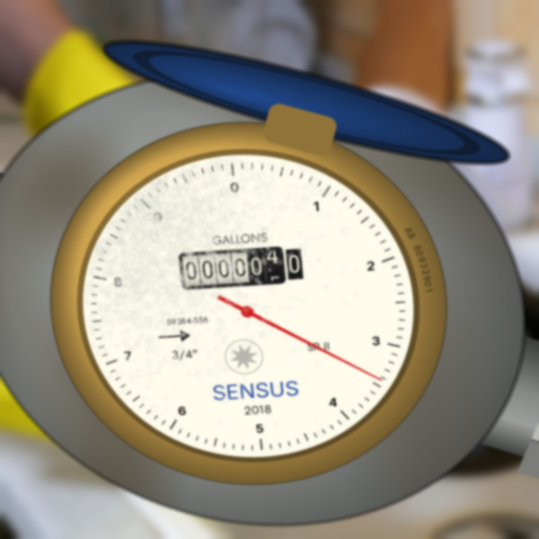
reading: gal 43.4
